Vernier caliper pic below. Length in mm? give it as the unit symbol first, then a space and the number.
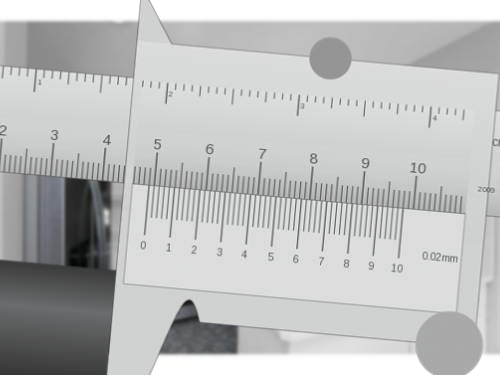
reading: mm 49.0
